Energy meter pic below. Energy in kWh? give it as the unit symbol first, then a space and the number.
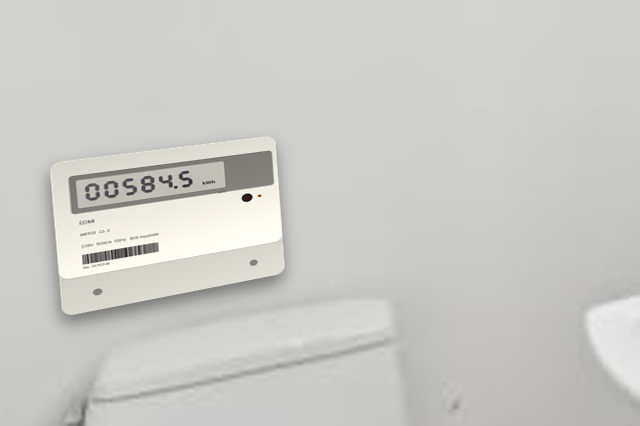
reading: kWh 584.5
